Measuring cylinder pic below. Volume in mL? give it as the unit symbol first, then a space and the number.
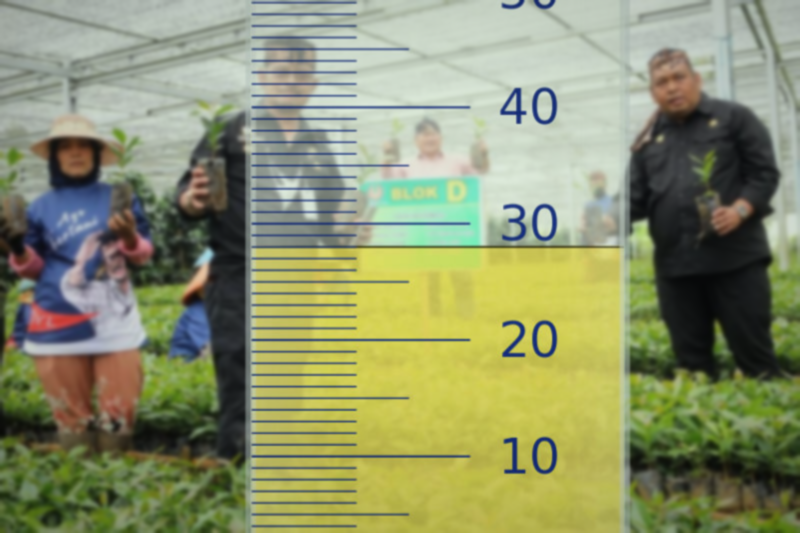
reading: mL 28
